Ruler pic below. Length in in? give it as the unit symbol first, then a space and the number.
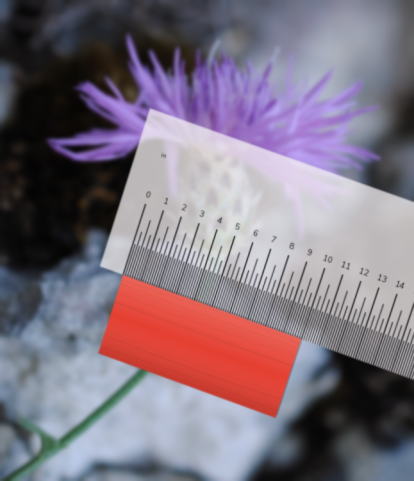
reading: in 10
